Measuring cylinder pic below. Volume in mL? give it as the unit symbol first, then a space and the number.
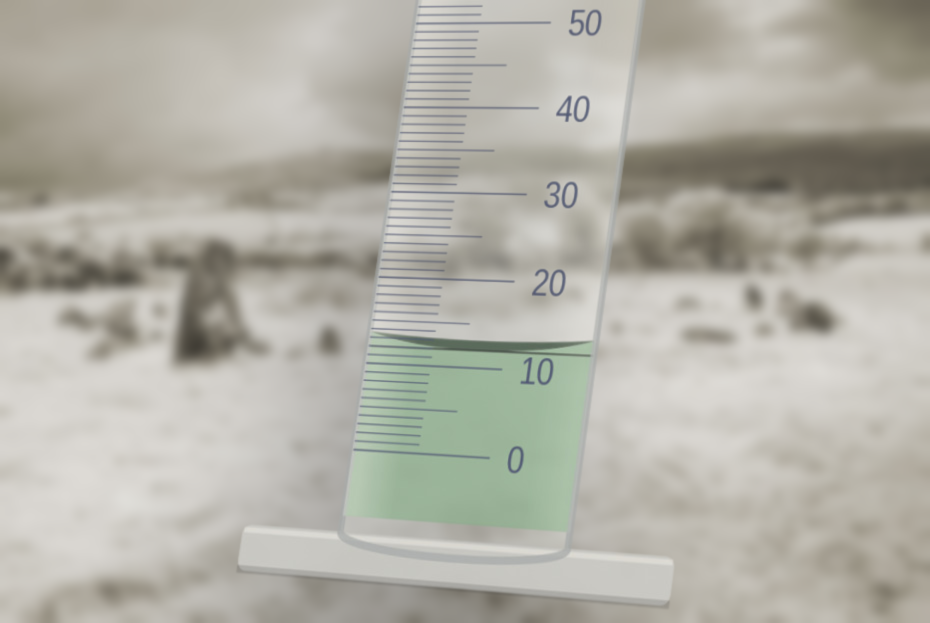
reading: mL 12
